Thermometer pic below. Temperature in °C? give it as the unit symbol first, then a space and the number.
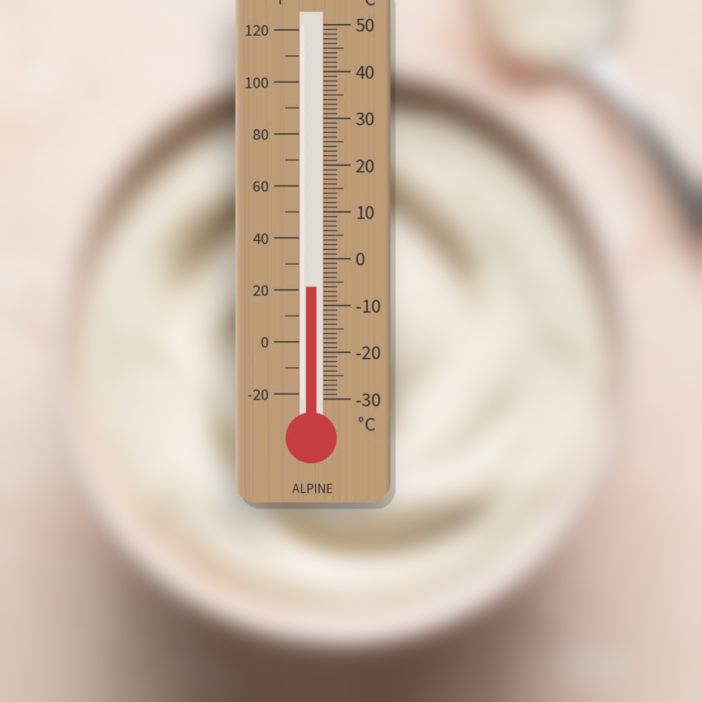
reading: °C -6
